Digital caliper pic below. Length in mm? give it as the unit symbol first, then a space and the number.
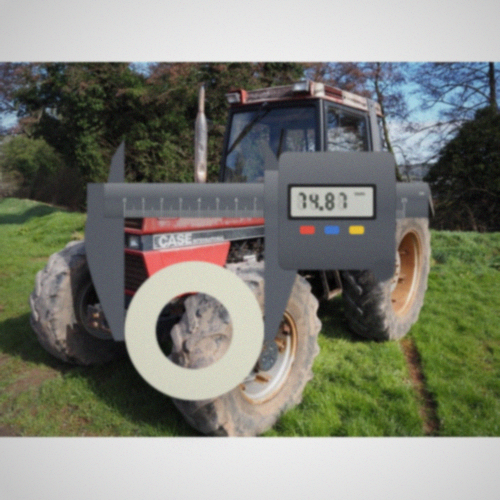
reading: mm 74.87
